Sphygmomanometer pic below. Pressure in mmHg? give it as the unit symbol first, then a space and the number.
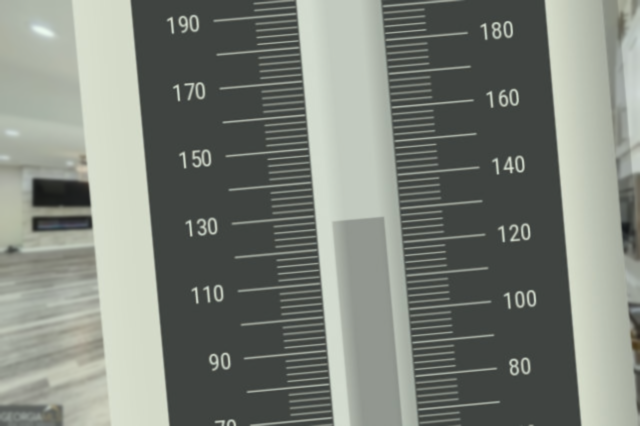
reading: mmHg 128
